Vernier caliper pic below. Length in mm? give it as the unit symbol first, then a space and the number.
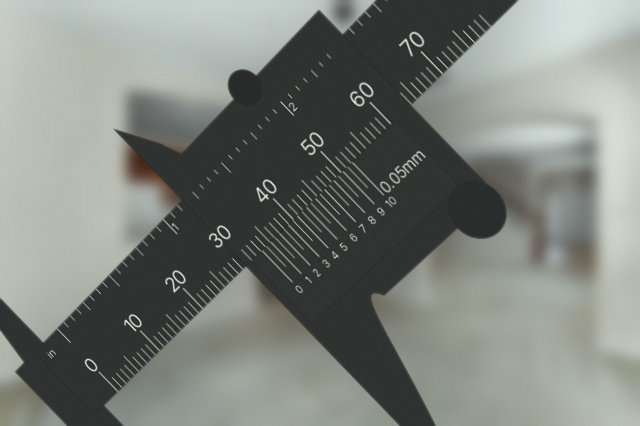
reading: mm 33.2
